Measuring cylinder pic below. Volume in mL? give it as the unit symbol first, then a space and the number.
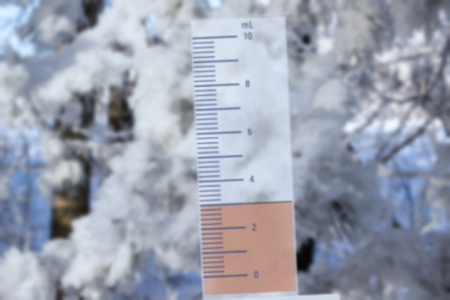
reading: mL 3
